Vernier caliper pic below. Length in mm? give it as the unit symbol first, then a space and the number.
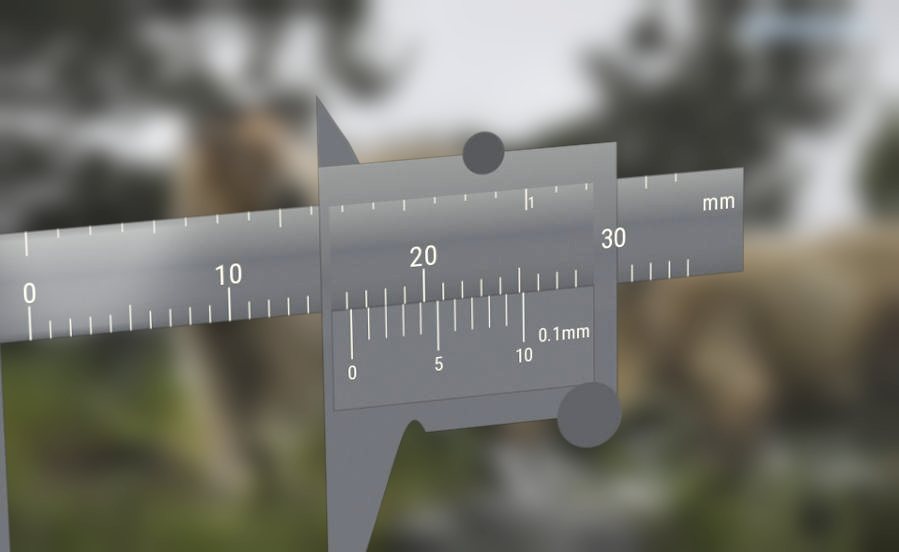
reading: mm 16.2
